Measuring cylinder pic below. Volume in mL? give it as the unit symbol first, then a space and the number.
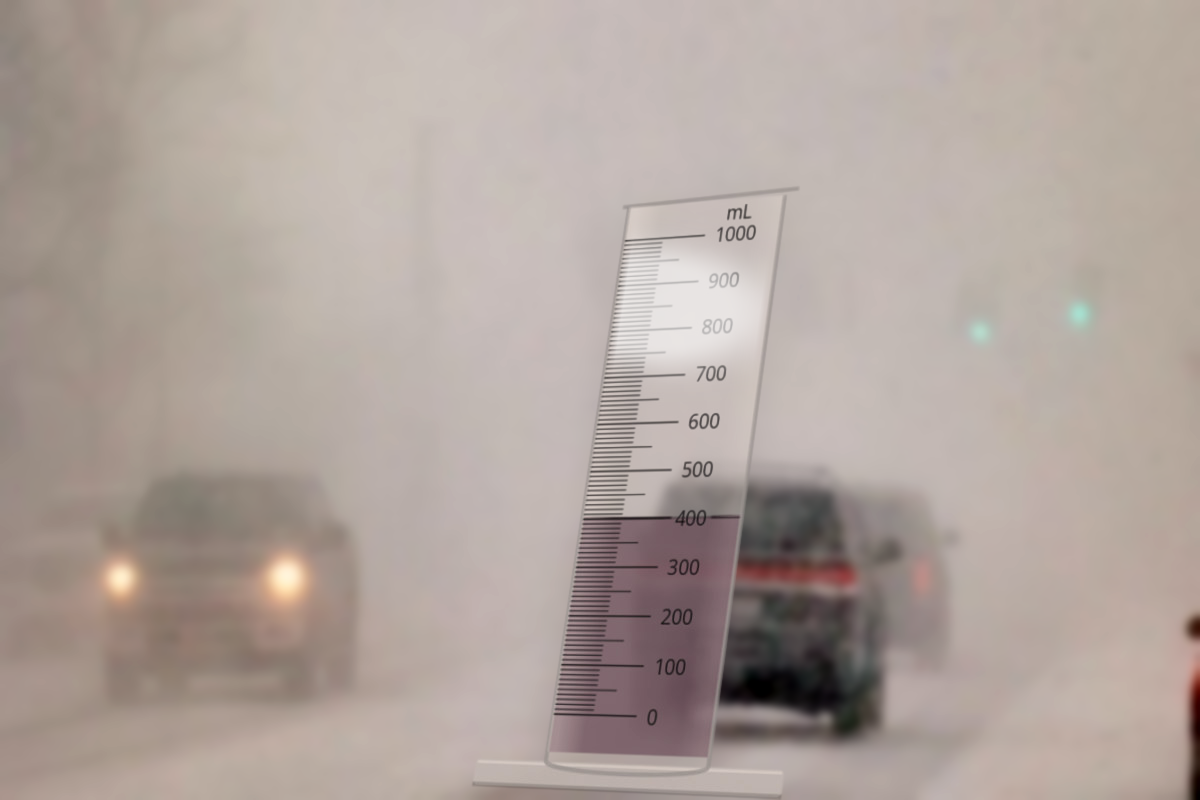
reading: mL 400
